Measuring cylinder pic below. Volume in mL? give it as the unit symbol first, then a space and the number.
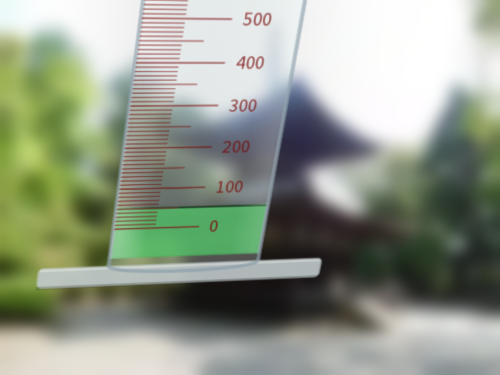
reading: mL 50
